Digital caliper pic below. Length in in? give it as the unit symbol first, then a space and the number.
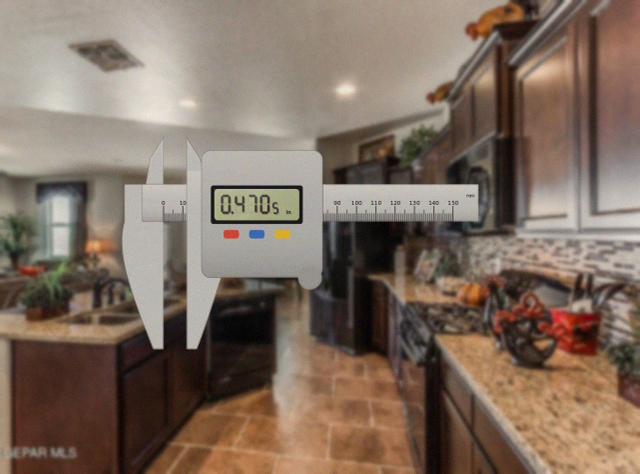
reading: in 0.4705
